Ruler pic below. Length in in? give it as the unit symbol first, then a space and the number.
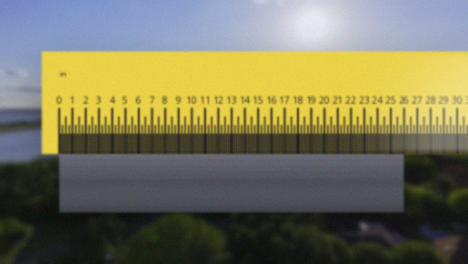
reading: in 26
